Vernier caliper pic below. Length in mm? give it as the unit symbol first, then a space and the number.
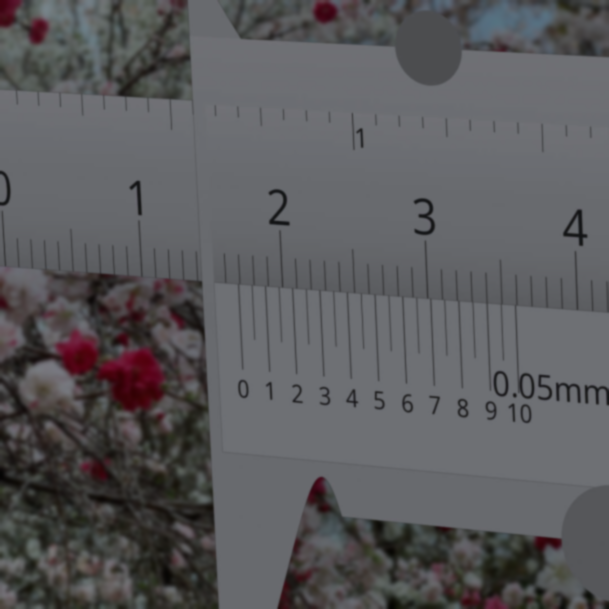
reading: mm 16.9
